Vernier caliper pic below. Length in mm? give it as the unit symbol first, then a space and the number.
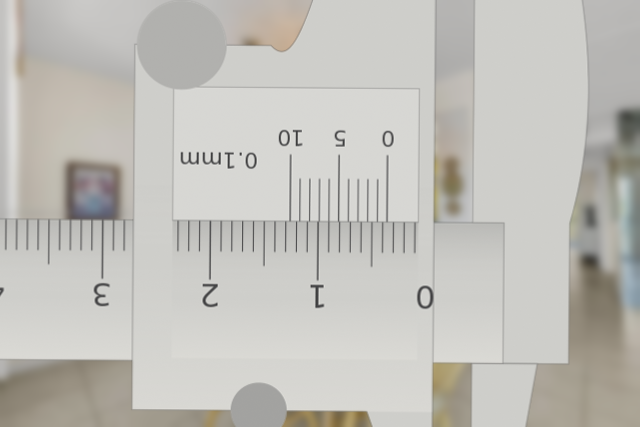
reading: mm 3.6
